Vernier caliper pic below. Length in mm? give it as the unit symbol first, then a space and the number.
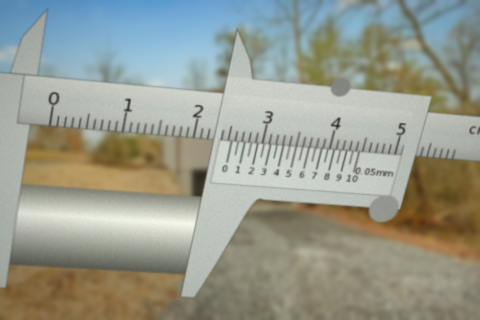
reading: mm 25.5
